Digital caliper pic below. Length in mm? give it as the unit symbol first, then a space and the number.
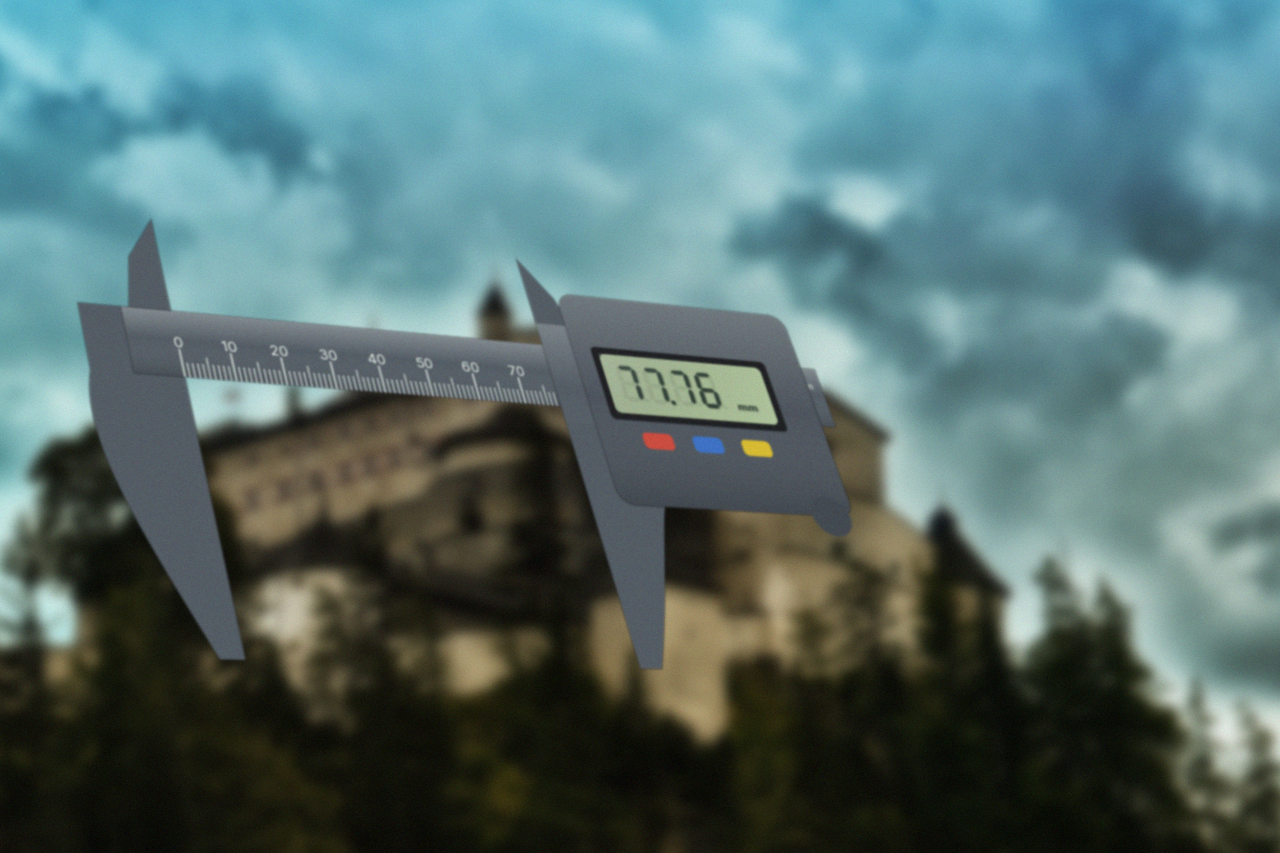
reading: mm 77.76
